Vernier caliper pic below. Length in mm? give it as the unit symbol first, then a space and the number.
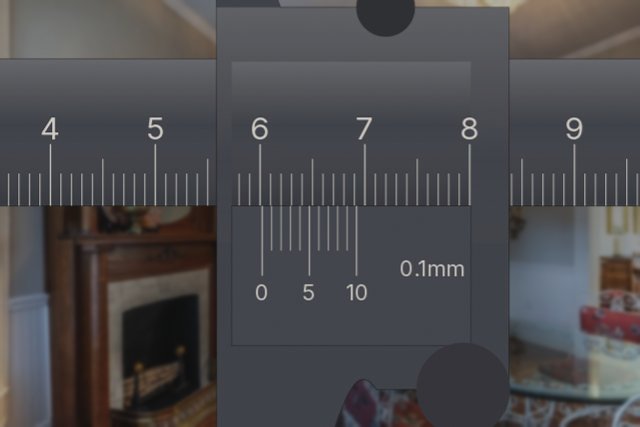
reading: mm 60.2
